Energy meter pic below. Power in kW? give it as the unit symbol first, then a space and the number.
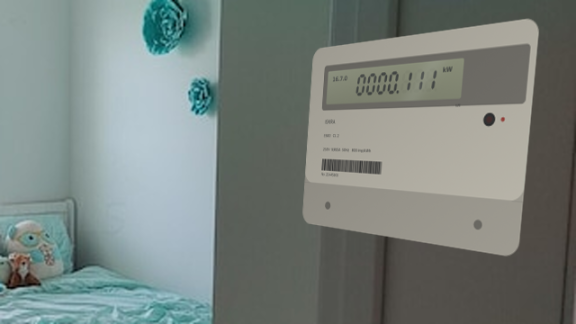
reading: kW 0.111
